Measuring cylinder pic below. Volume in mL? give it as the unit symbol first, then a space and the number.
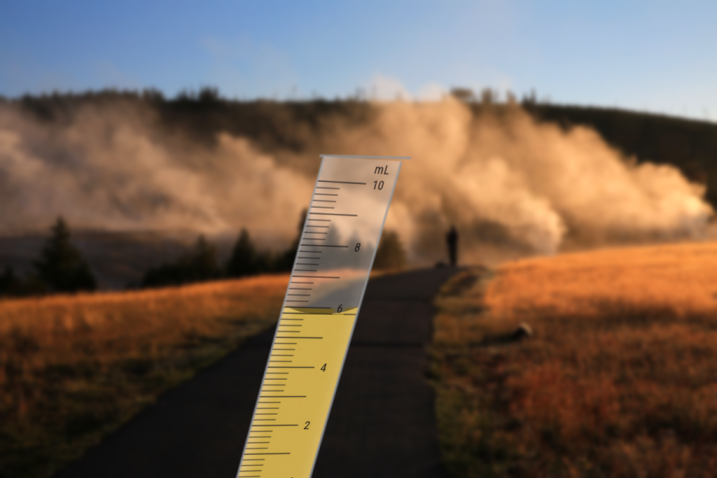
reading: mL 5.8
